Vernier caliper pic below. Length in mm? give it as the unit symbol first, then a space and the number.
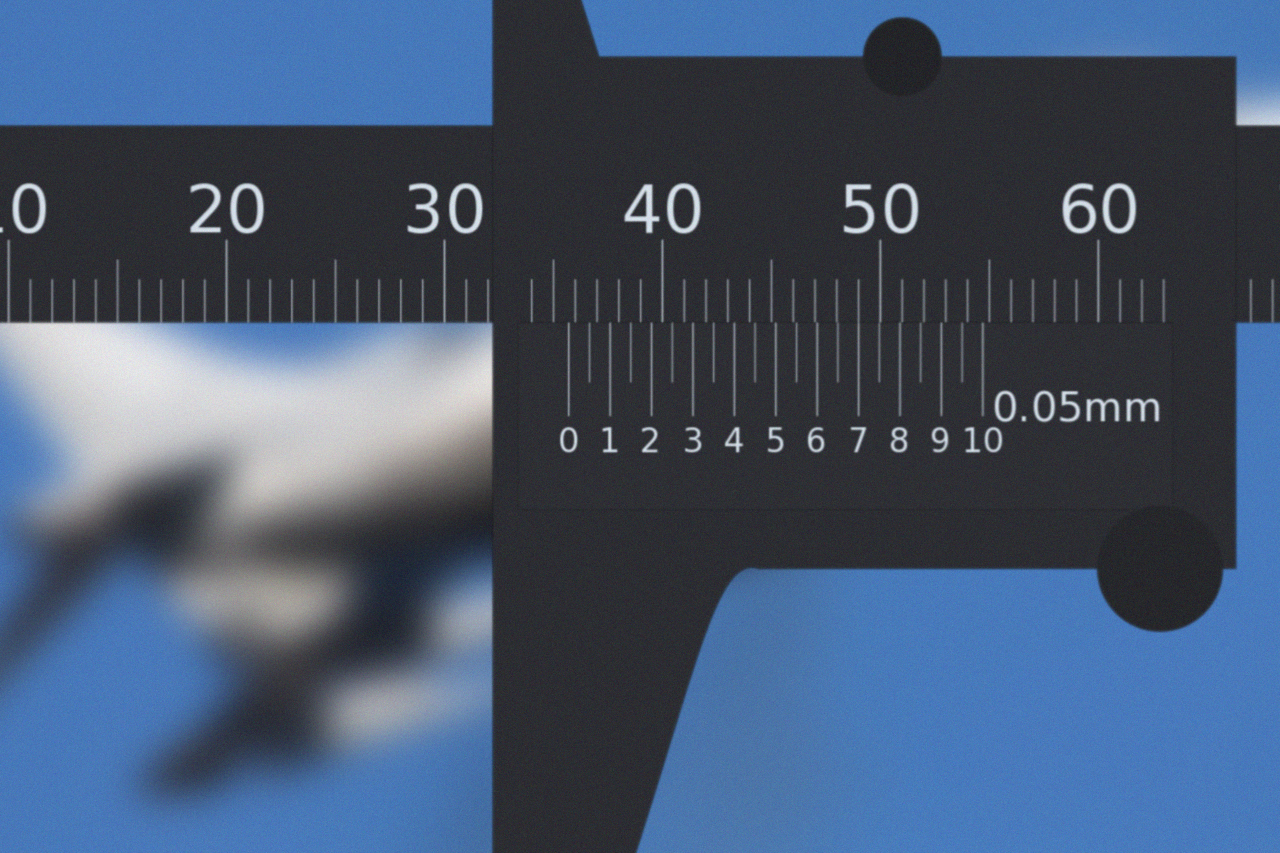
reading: mm 35.7
